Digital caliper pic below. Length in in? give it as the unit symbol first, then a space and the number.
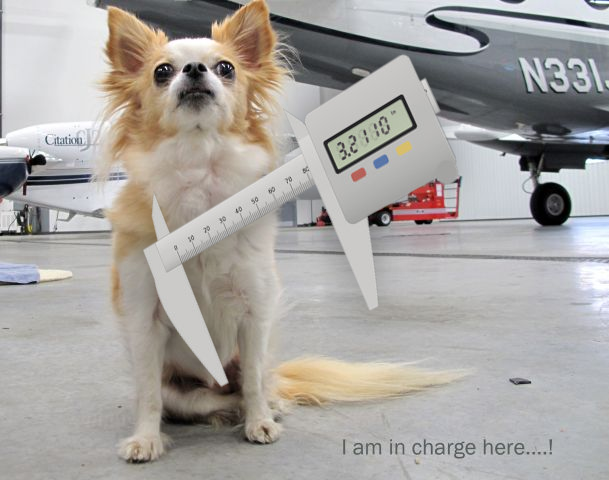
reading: in 3.2110
